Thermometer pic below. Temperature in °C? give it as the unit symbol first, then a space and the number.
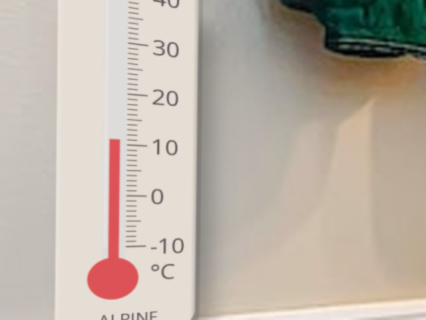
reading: °C 11
